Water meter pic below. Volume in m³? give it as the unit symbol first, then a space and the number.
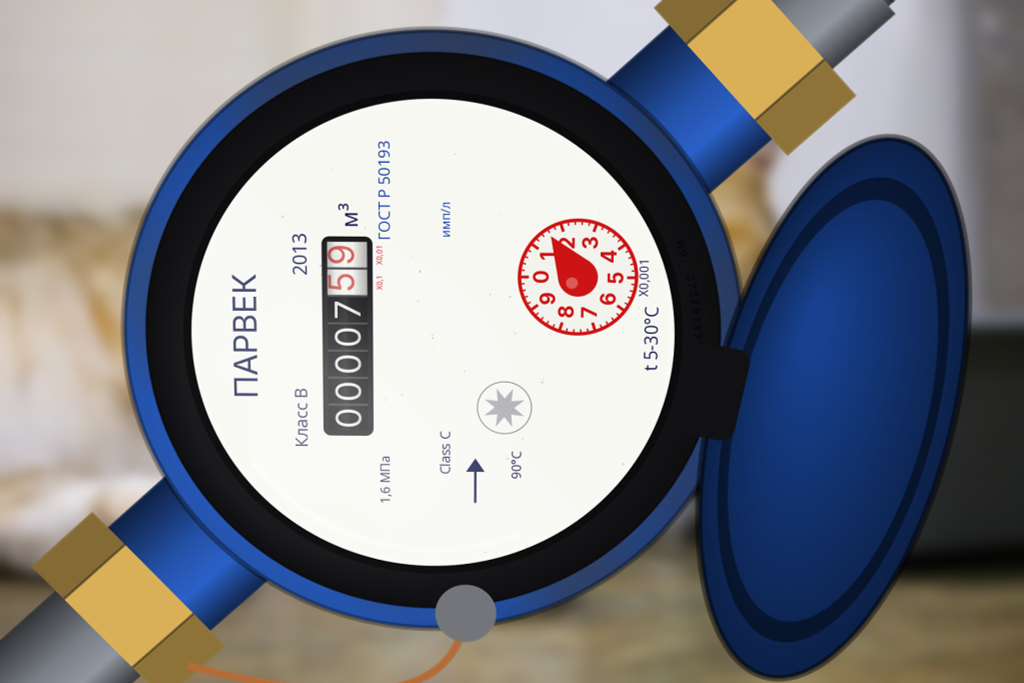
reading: m³ 7.591
